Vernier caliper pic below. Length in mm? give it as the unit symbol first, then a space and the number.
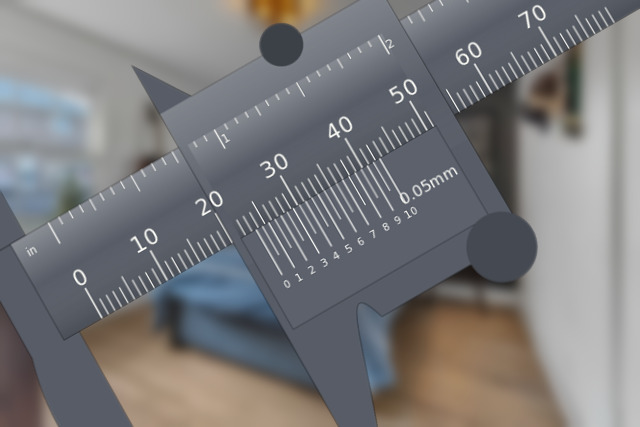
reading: mm 23.6
